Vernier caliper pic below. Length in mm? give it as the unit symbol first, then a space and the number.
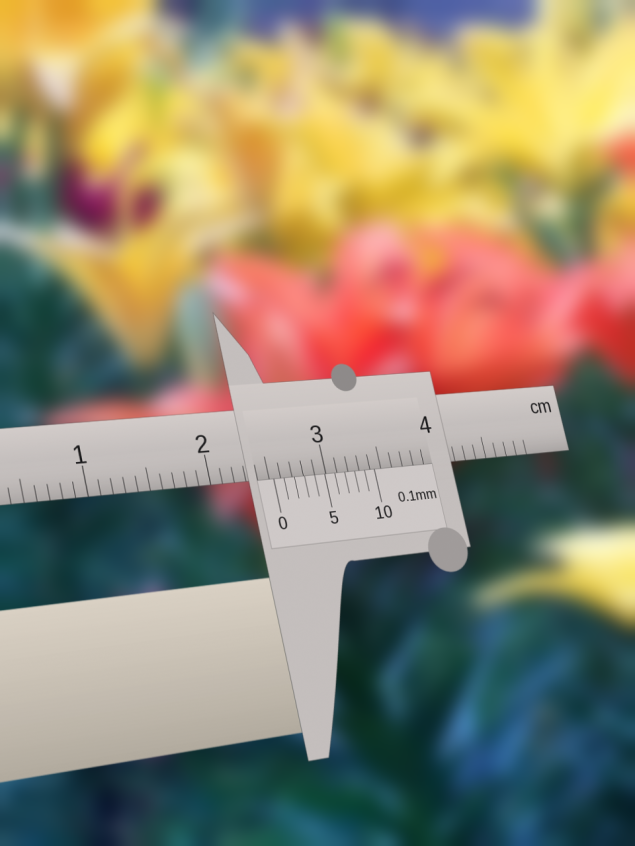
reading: mm 25.4
